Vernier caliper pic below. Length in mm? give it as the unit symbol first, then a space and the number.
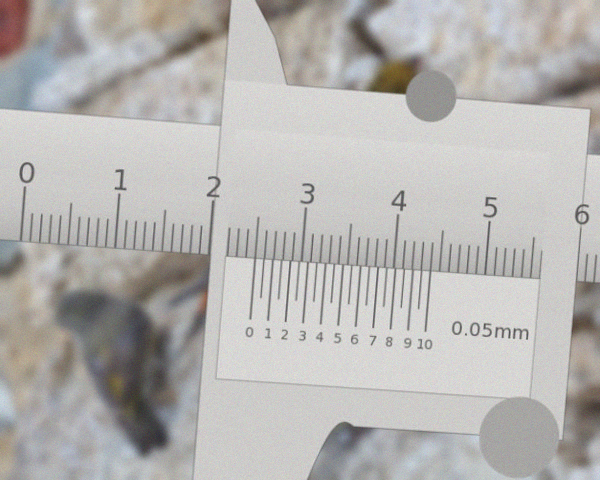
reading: mm 25.0
